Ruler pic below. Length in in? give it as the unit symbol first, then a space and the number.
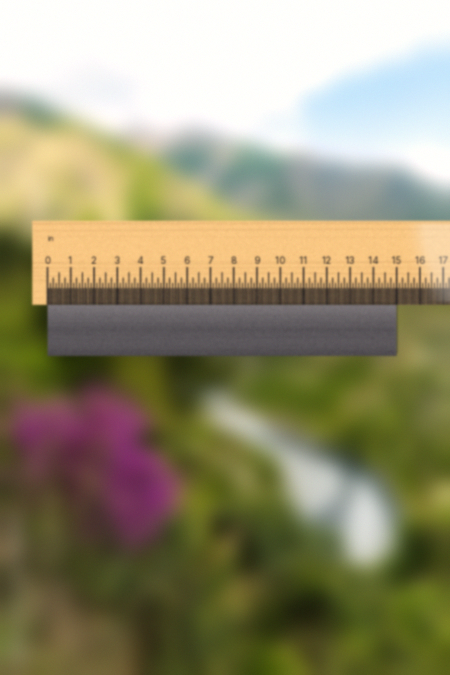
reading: in 15
